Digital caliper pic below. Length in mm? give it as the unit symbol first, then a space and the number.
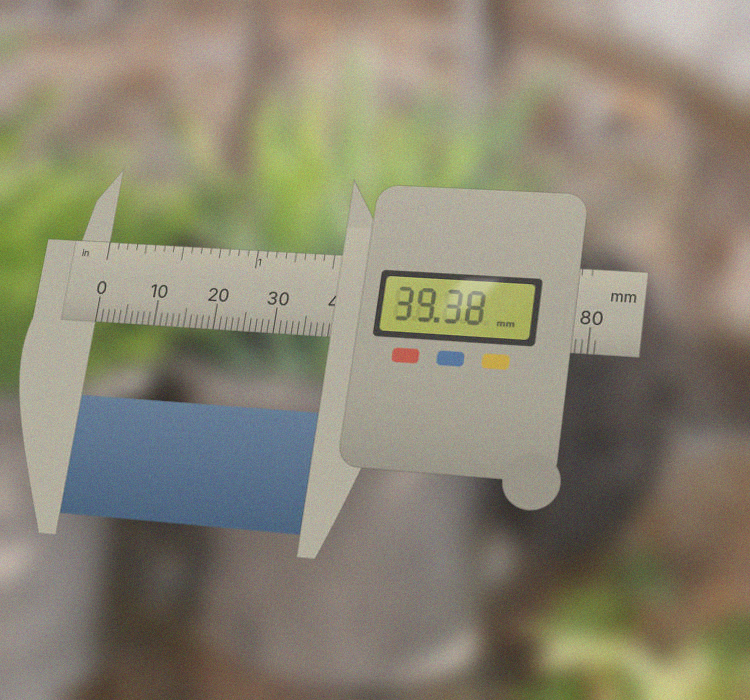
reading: mm 39.38
